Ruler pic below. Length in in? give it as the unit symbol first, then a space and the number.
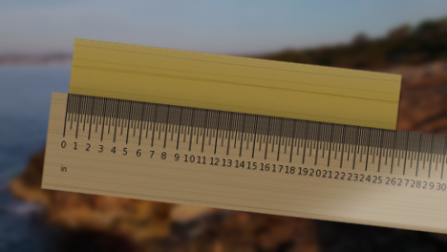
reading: in 26
